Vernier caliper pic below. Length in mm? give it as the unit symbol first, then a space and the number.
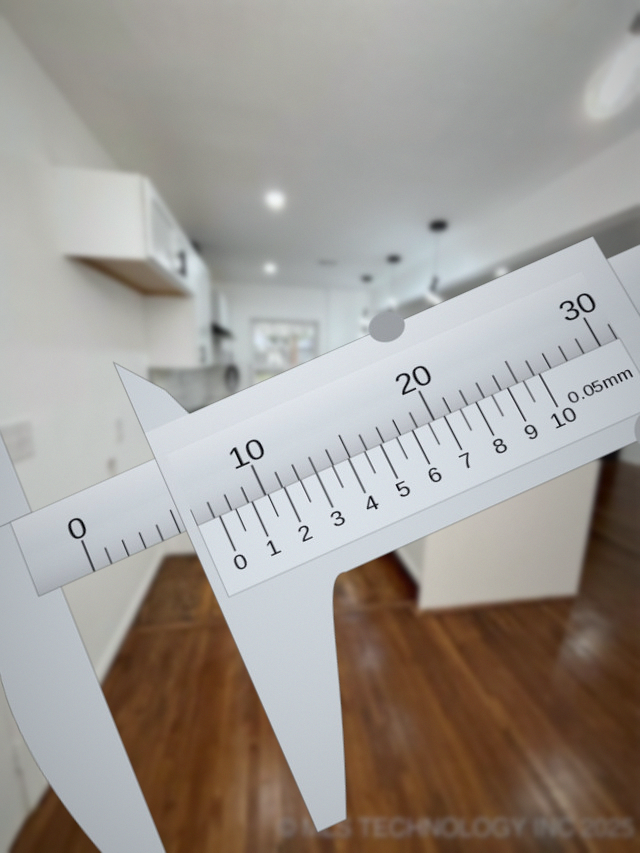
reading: mm 7.3
